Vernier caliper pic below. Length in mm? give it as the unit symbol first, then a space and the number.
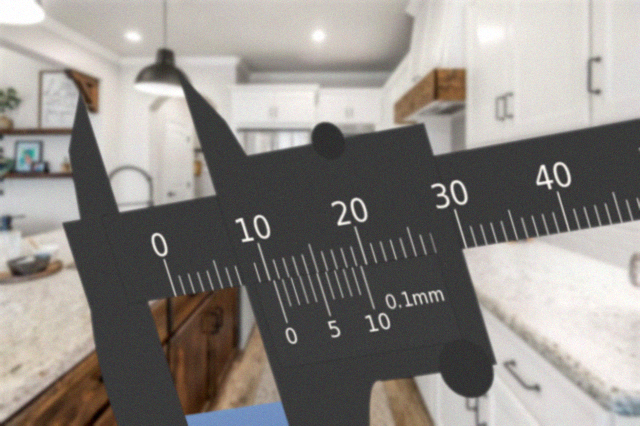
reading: mm 10.4
